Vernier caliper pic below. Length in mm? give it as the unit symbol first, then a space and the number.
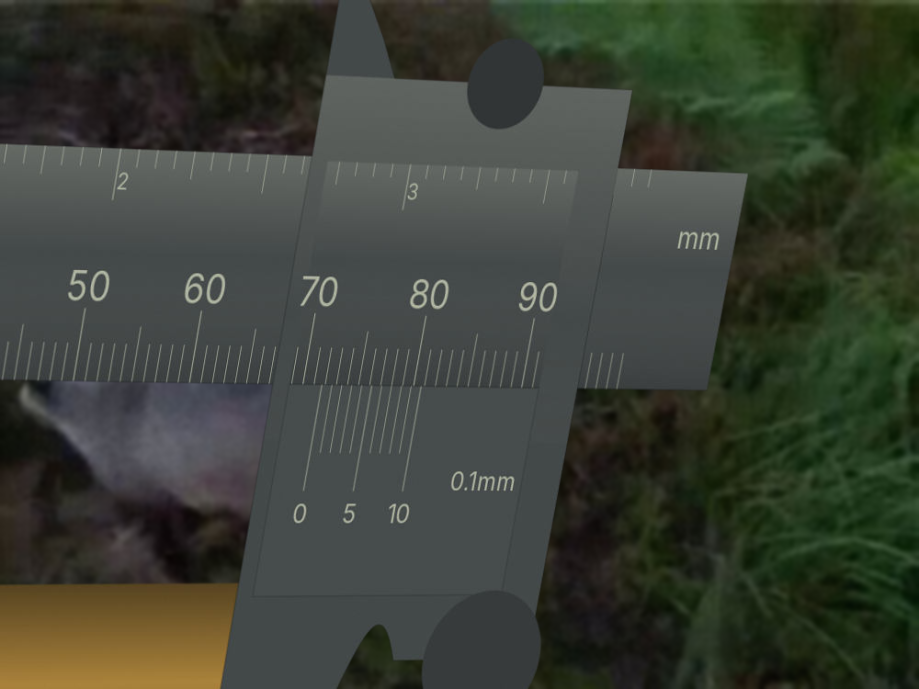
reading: mm 71.7
